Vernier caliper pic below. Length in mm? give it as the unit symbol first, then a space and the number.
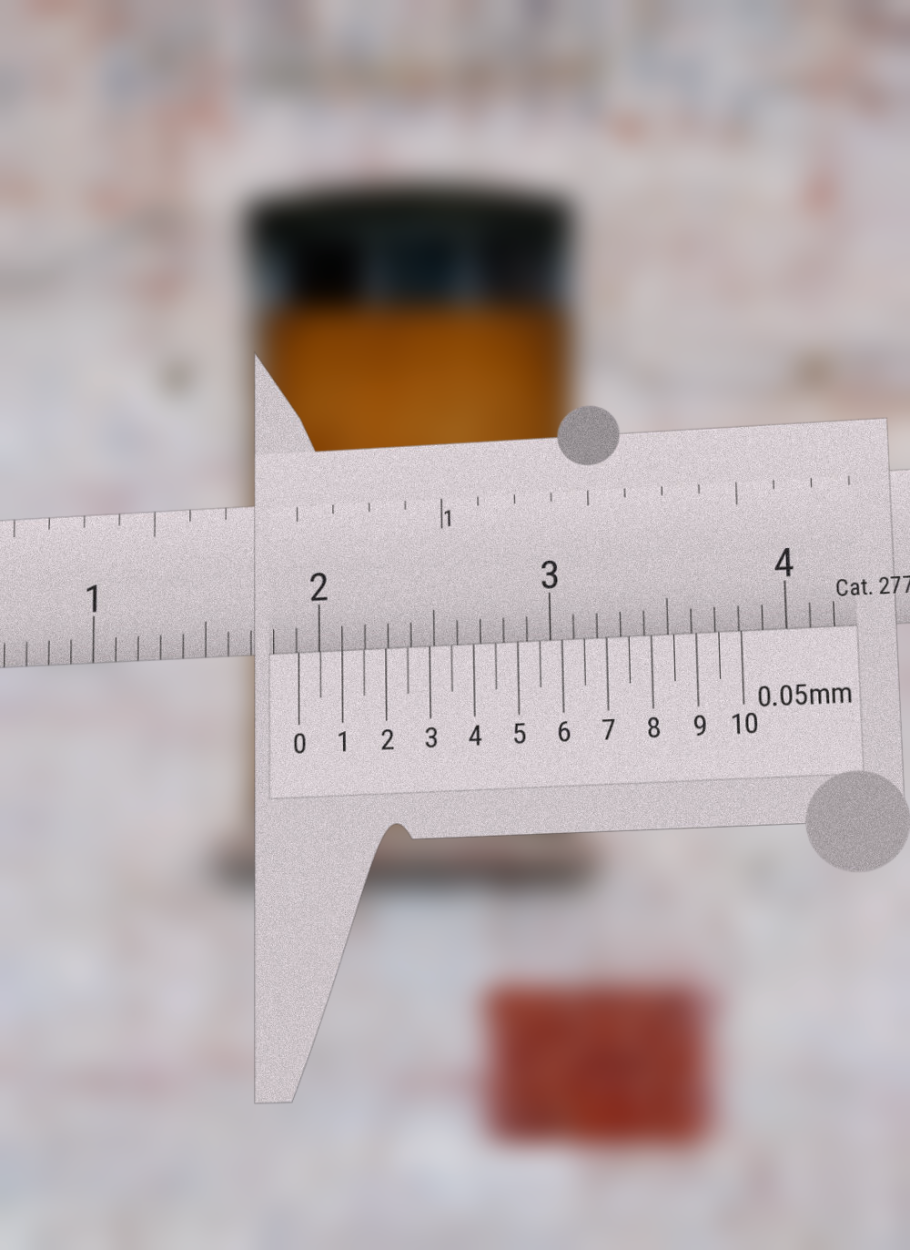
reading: mm 19.10
